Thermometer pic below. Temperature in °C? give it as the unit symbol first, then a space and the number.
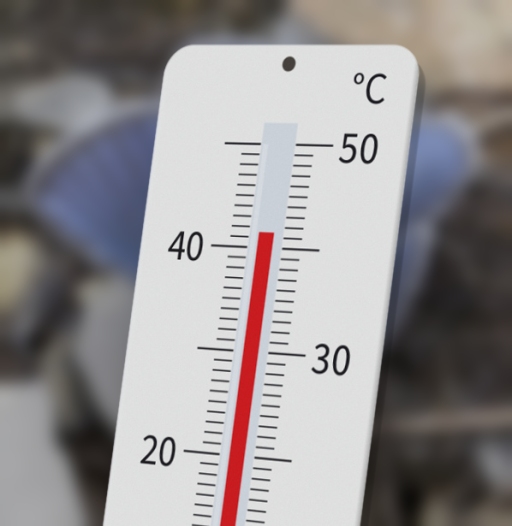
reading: °C 41.5
